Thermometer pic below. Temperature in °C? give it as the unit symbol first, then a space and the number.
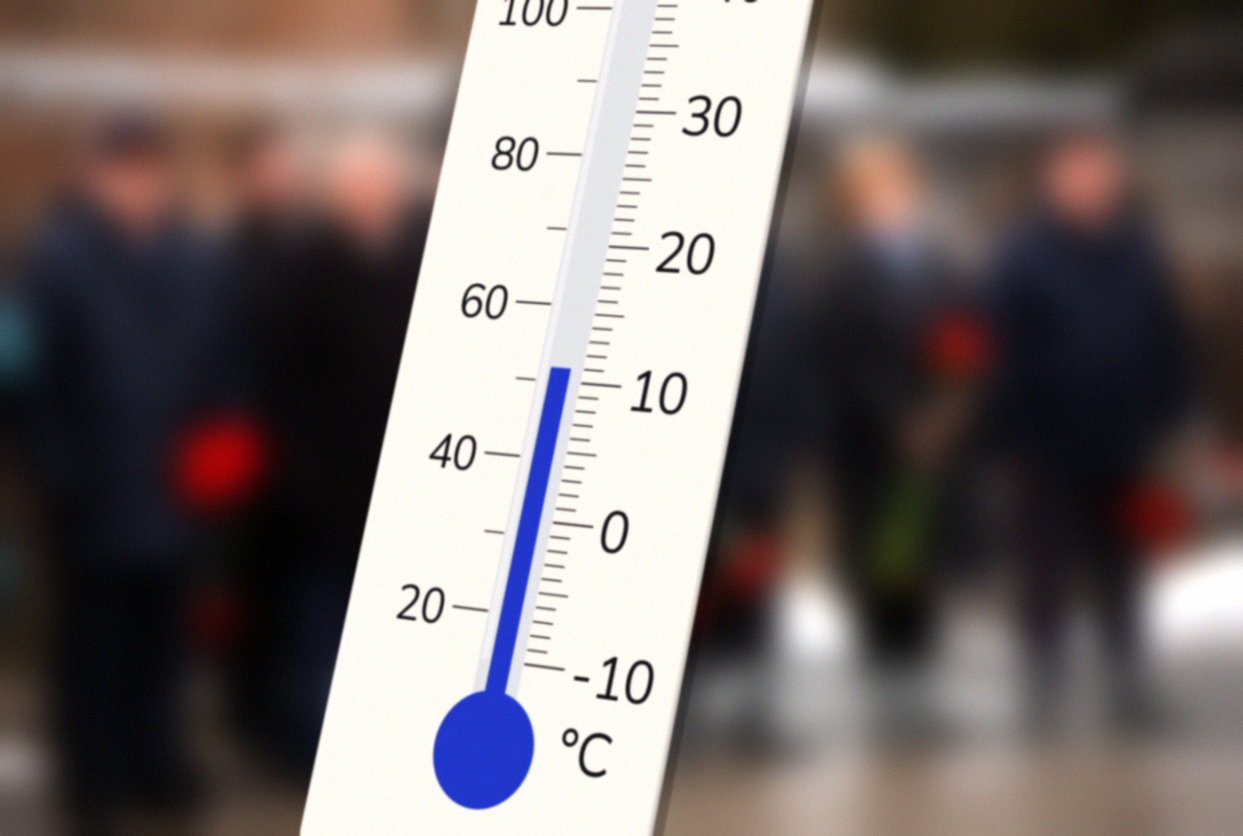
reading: °C 11
